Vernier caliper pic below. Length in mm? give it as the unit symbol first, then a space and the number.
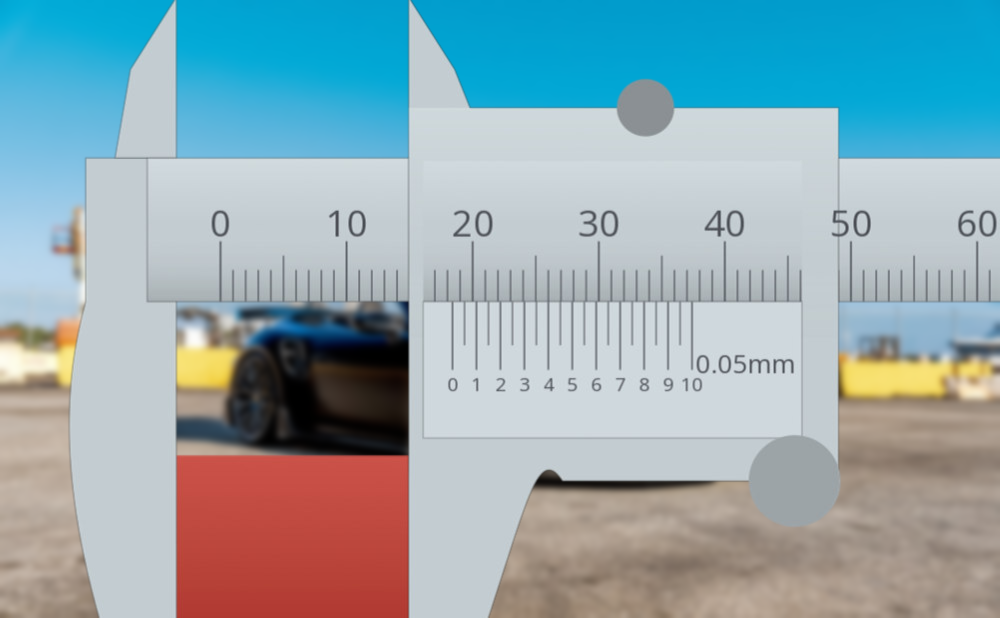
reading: mm 18.4
